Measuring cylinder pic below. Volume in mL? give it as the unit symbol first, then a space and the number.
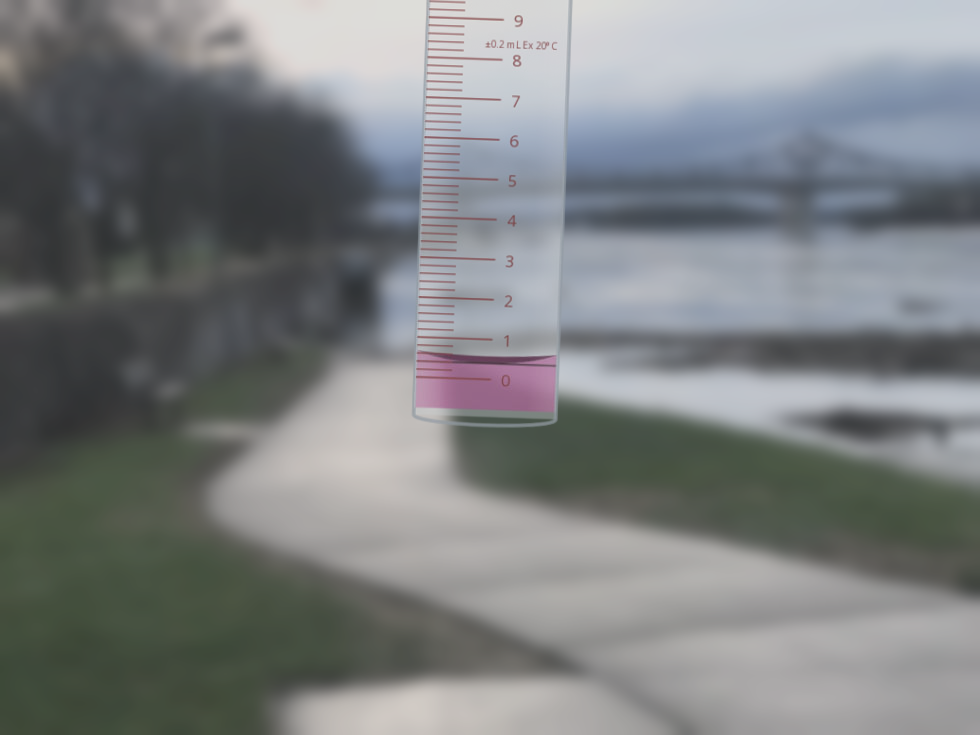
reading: mL 0.4
